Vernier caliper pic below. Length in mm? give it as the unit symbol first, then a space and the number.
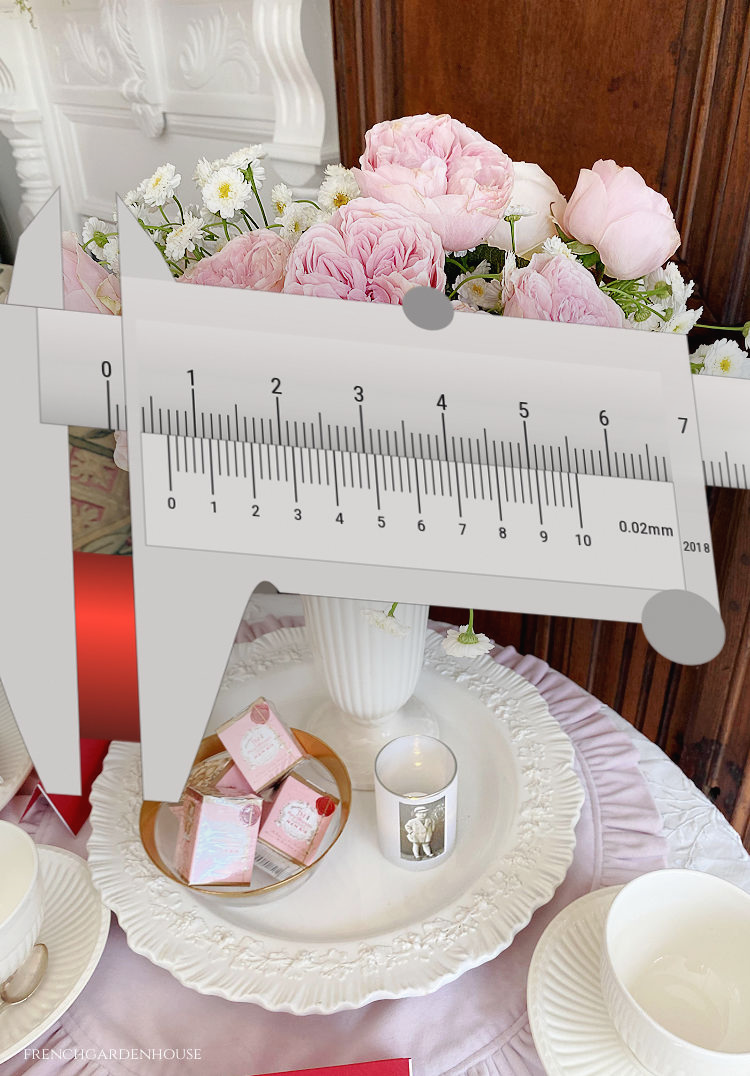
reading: mm 6.8
